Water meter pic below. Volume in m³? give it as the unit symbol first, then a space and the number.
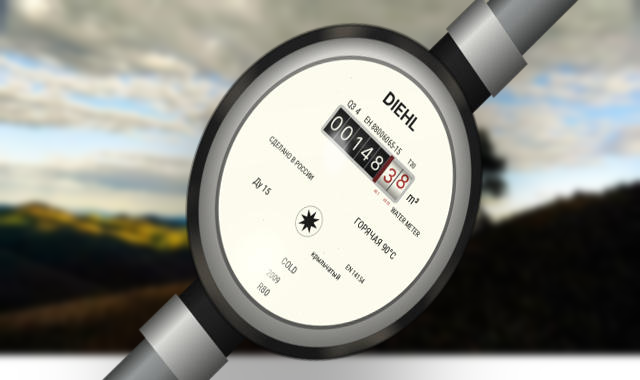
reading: m³ 148.38
